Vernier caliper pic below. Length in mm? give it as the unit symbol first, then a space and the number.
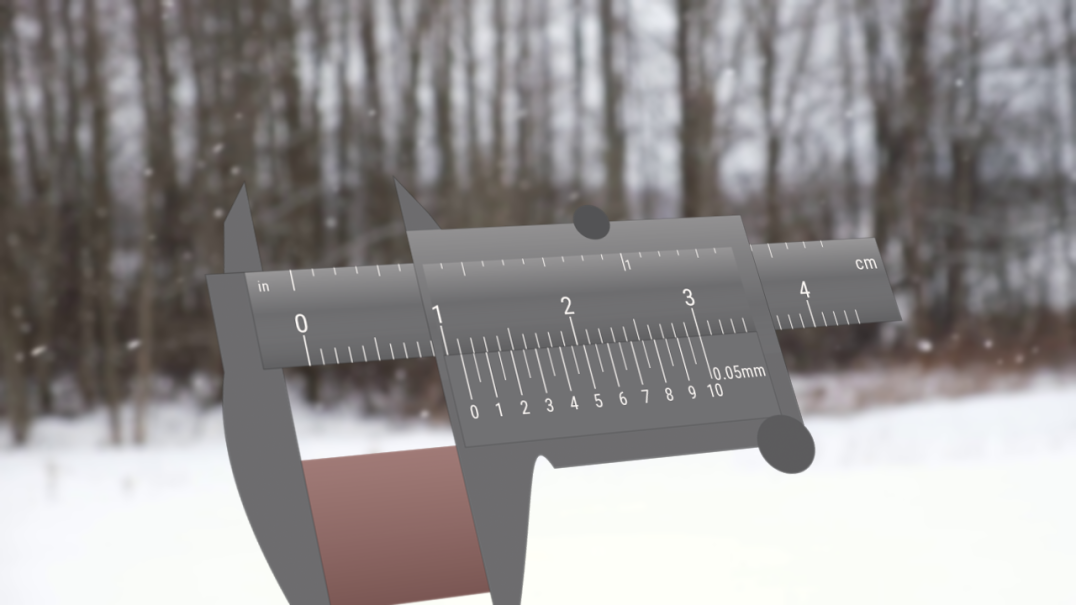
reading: mm 11.0
